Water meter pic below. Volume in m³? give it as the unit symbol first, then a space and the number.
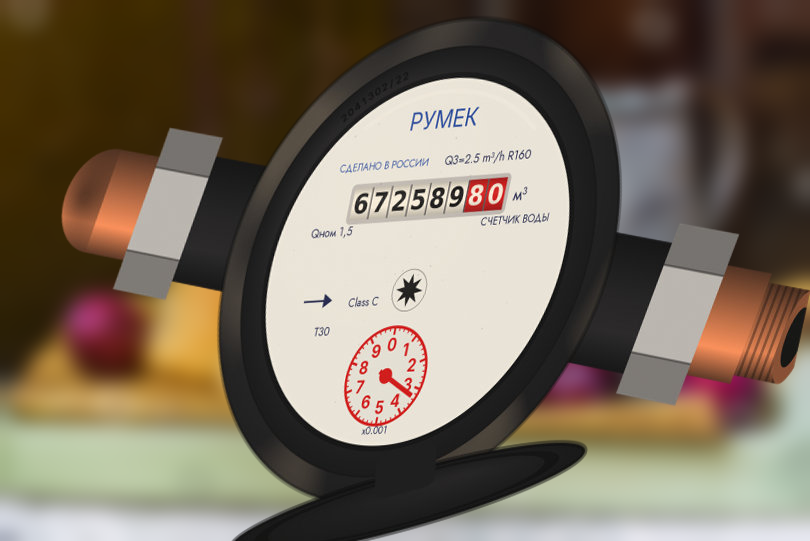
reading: m³ 672589.803
